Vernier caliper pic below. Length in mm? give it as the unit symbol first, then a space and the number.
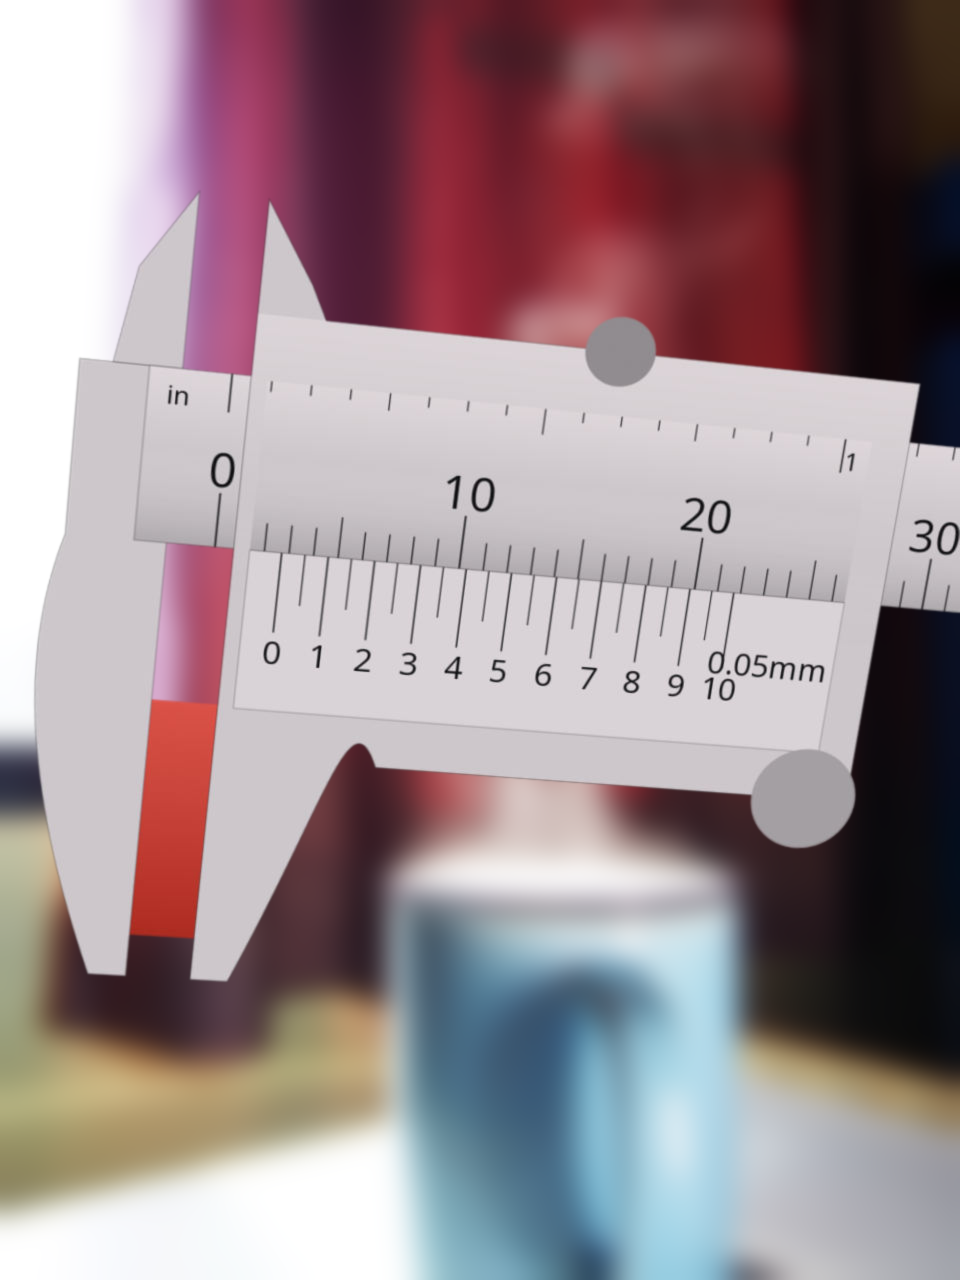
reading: mm 2.7
